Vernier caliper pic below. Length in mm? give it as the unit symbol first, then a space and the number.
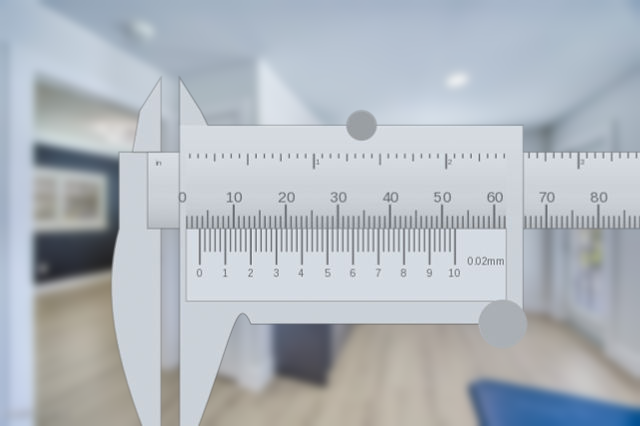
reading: mm 3.5
